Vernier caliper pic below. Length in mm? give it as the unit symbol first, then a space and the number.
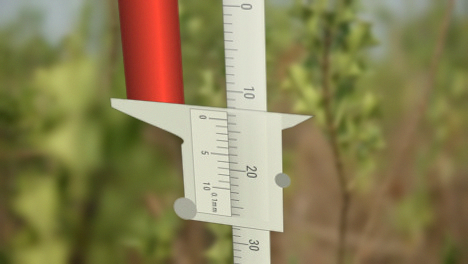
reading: mm 13.6
